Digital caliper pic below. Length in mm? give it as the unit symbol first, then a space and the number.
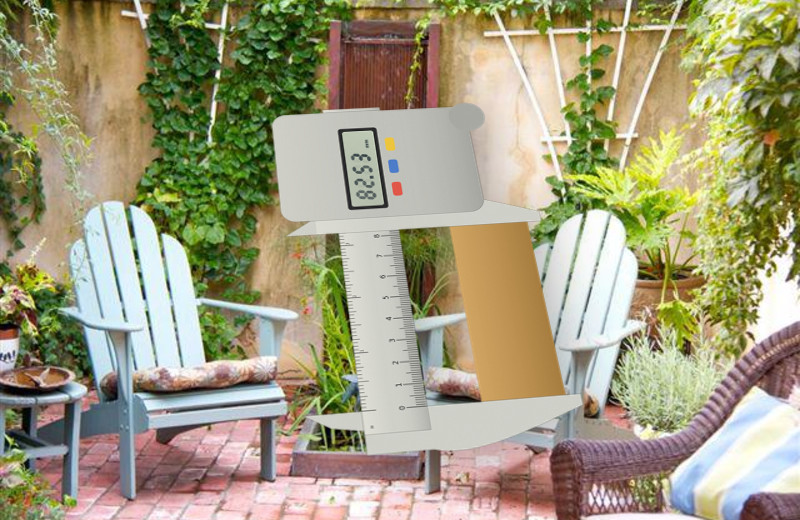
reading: mm 82.53
